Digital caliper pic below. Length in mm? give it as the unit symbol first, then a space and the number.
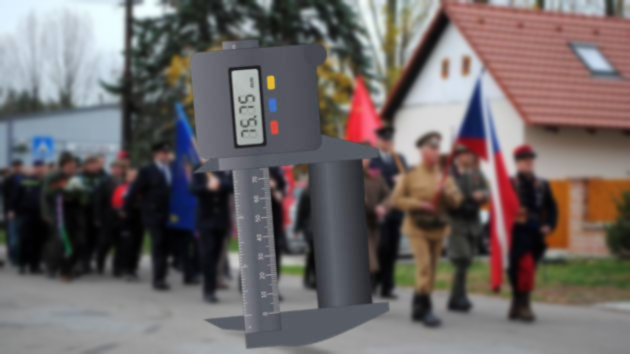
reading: mm 75.75
